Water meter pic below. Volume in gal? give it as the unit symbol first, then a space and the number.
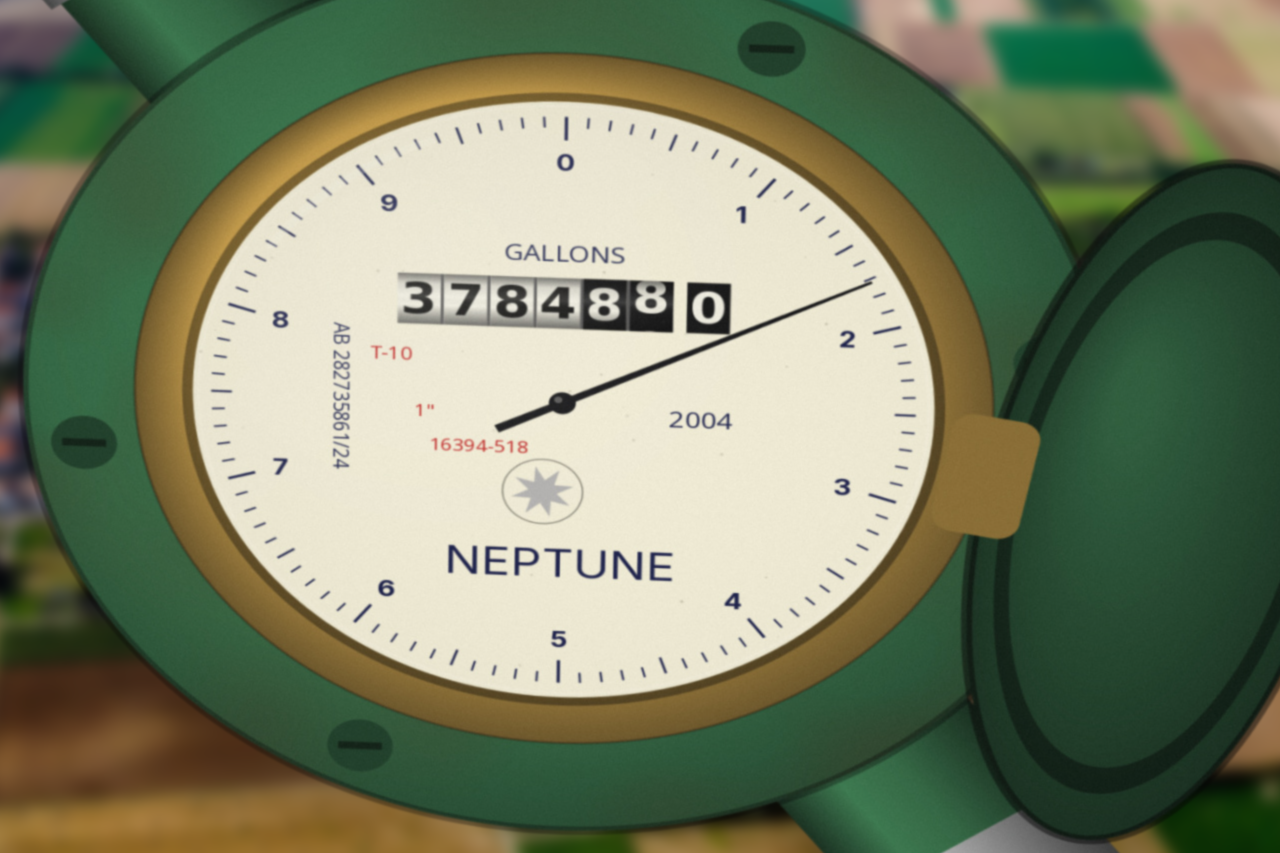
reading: gal 3784881.7
